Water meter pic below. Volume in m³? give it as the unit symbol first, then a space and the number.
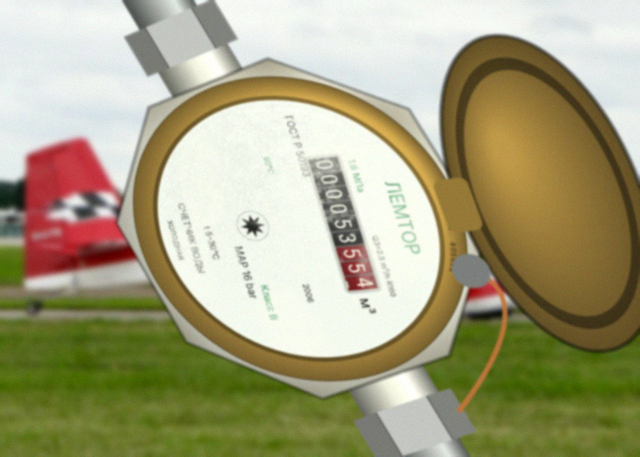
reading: m³ 53.554
